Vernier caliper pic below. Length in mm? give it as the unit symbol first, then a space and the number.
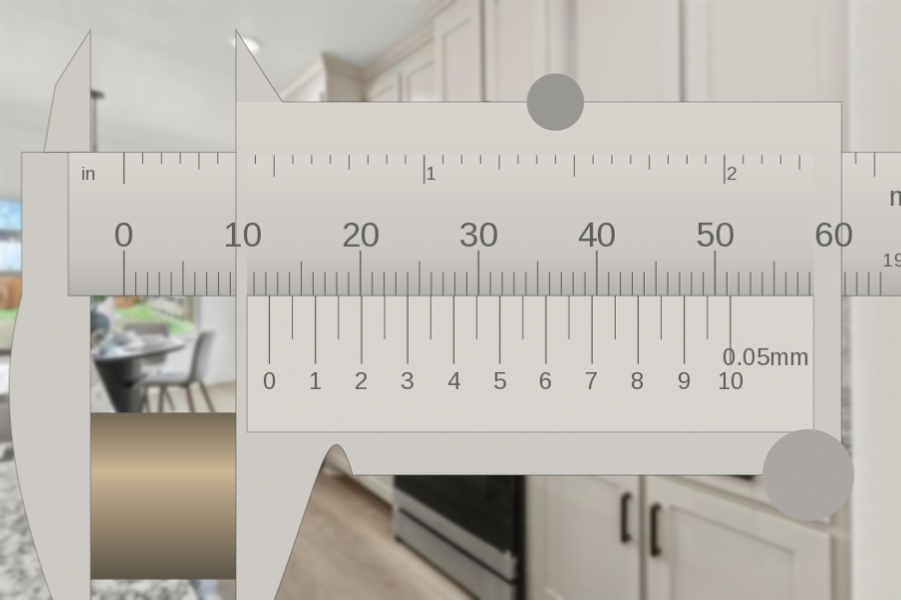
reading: mm 12.3
